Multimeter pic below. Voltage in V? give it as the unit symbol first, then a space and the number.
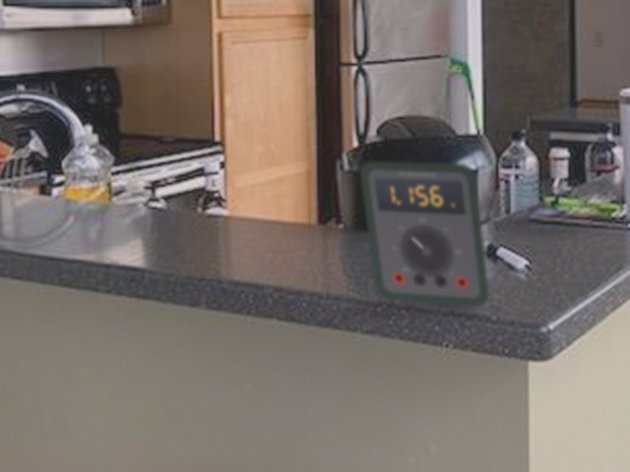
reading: V 1.156
